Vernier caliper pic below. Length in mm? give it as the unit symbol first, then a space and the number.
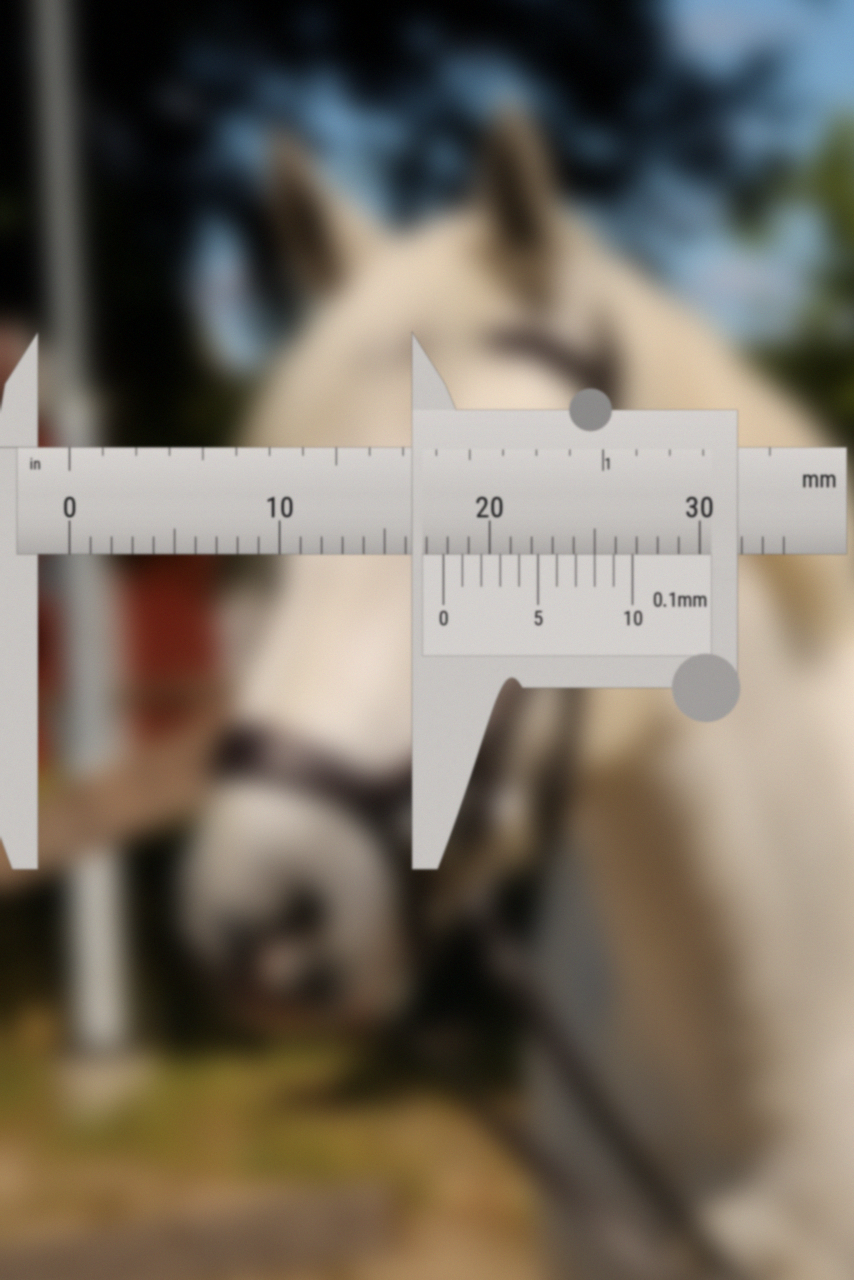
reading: mm 17.8
